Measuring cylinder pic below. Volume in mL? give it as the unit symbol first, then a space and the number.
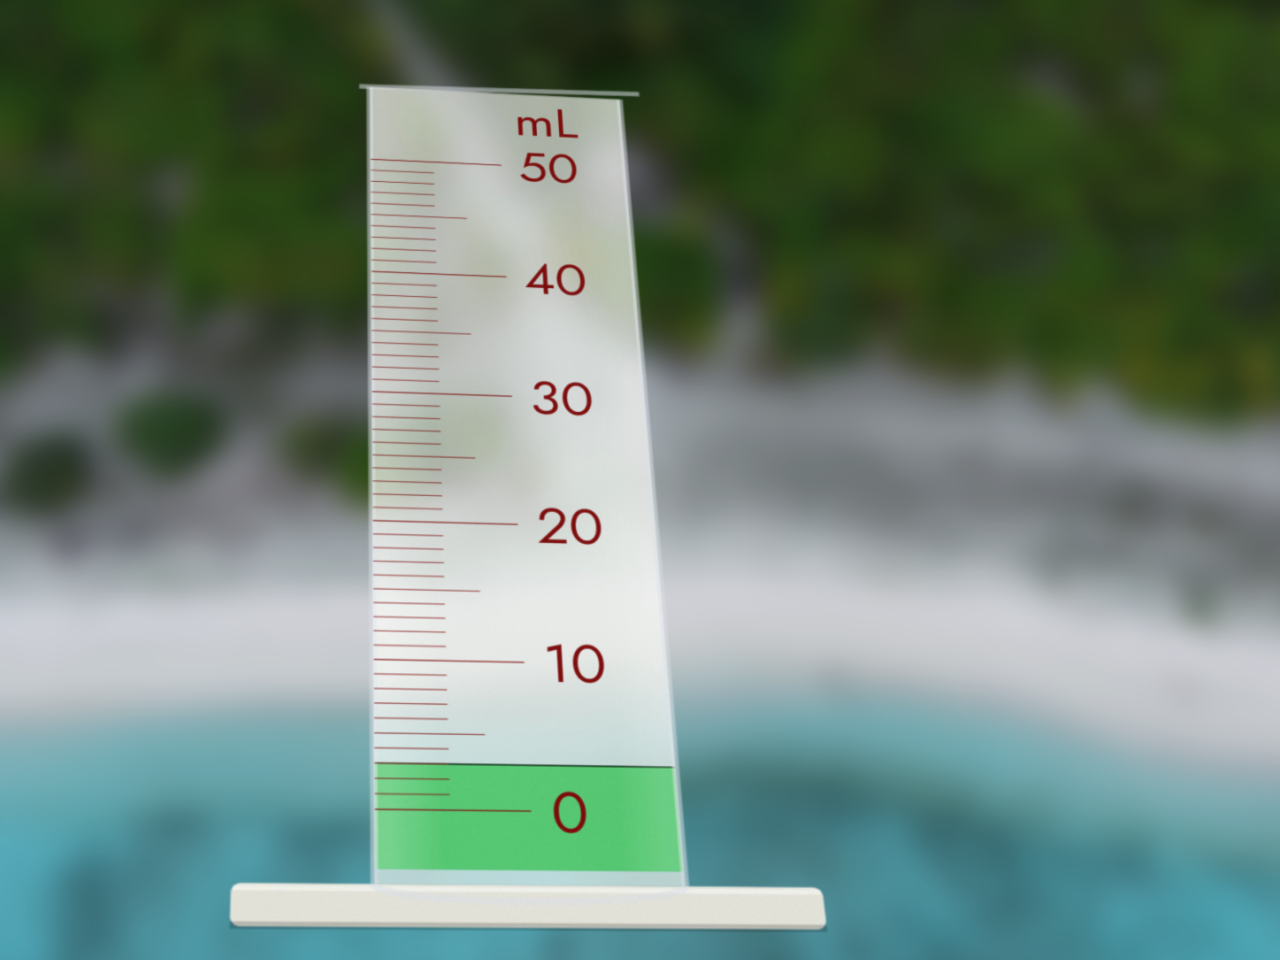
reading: mL 3
